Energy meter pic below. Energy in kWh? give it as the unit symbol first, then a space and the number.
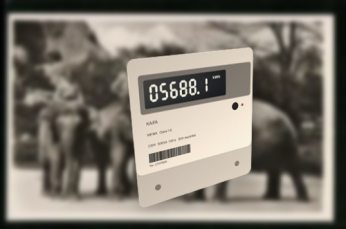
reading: kWh 5688.1
